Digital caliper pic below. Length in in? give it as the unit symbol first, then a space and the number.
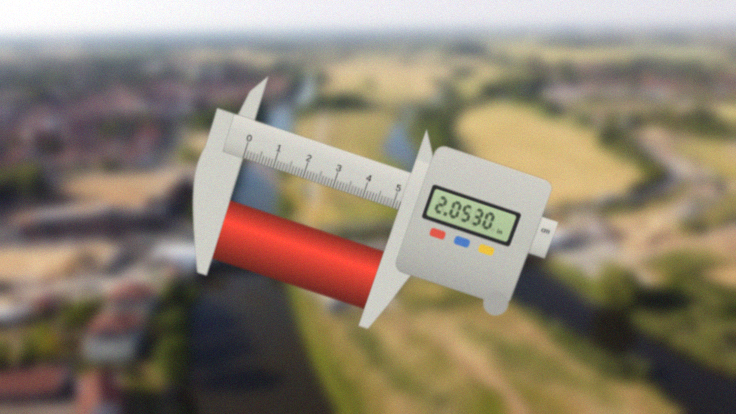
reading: in 2.0530
